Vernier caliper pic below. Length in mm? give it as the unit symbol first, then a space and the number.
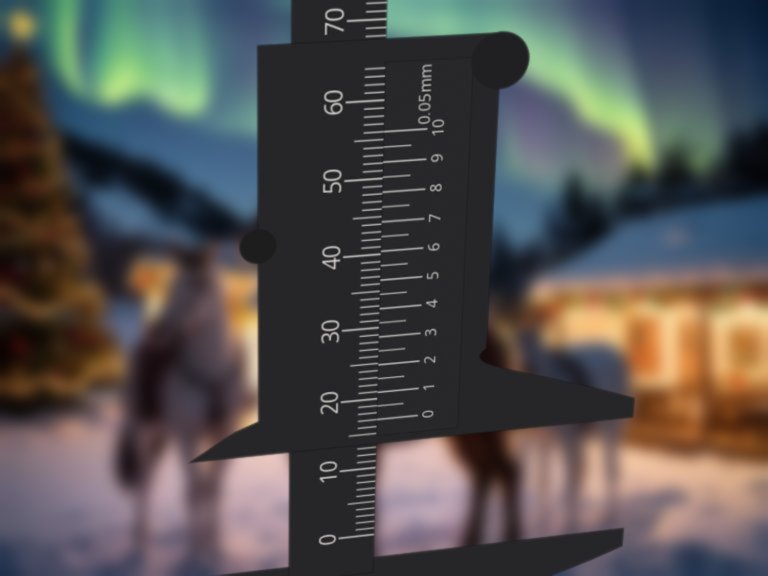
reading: mm 17.0
